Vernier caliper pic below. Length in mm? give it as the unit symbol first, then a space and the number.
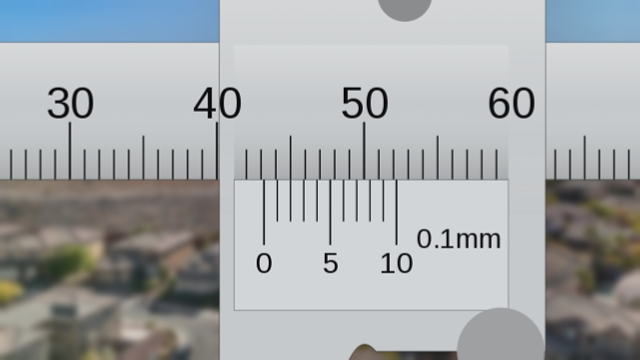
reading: mm 43.2
